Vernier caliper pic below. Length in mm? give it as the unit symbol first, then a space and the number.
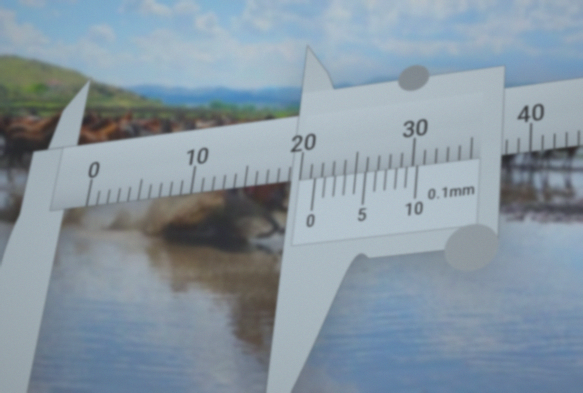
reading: mm 21.4
